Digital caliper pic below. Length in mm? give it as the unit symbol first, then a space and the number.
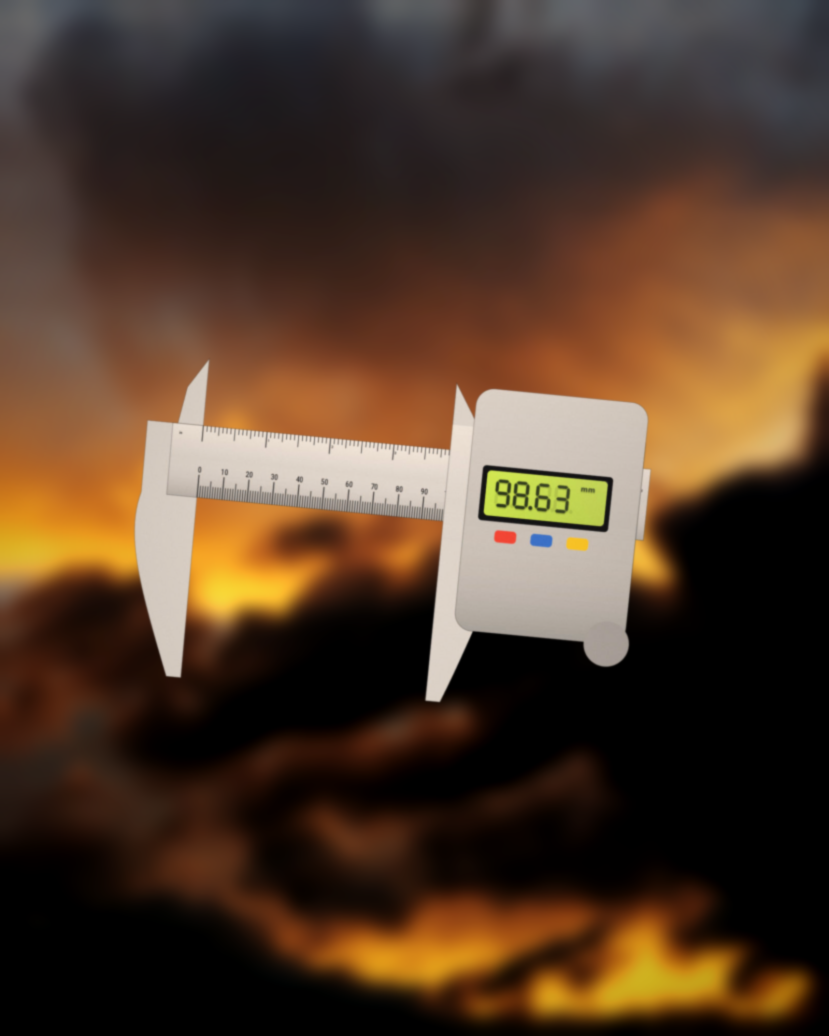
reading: mm 98.63
